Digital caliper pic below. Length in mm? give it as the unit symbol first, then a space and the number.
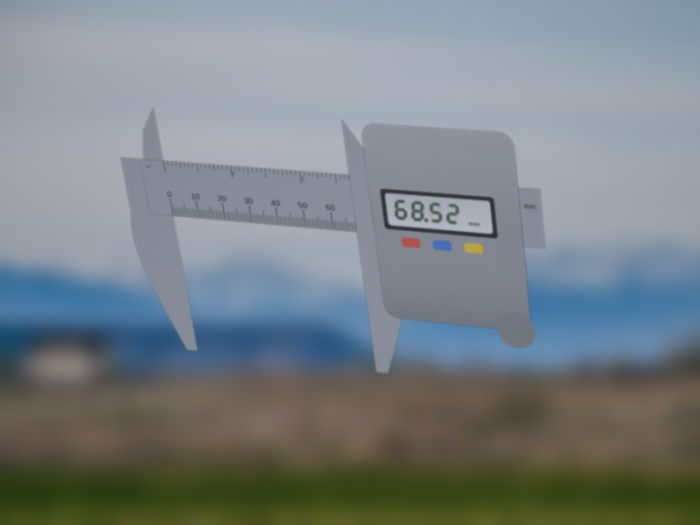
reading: mm 68.52
